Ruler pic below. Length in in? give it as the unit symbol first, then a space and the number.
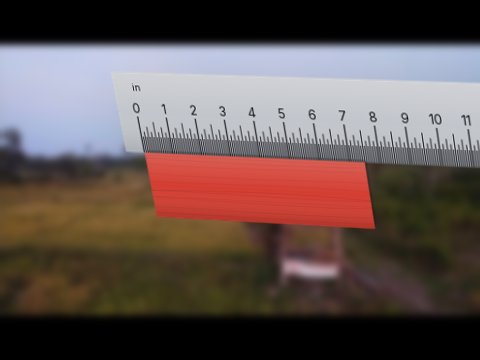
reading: in 7.5
